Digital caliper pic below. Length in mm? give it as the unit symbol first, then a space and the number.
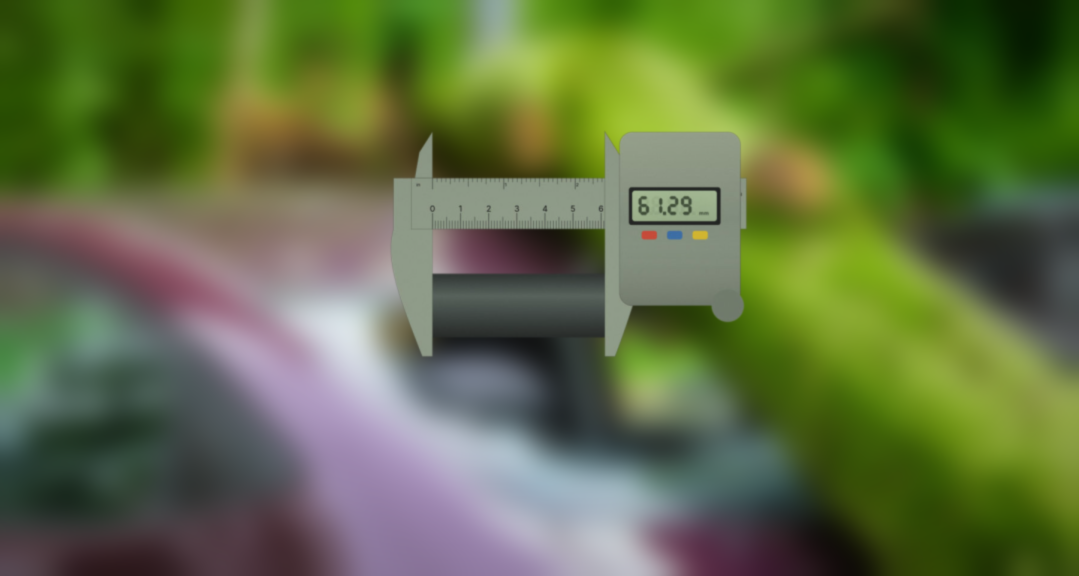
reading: mm 61.29
